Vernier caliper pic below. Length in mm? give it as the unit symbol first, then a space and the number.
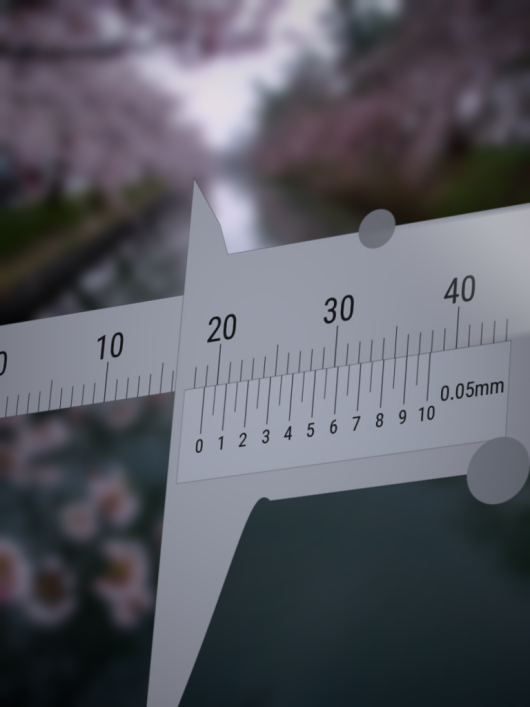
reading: mm 18.9
